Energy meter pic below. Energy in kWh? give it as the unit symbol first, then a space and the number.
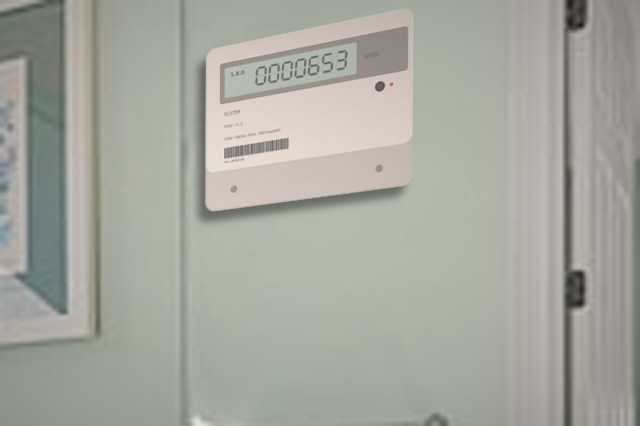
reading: kWh 653
